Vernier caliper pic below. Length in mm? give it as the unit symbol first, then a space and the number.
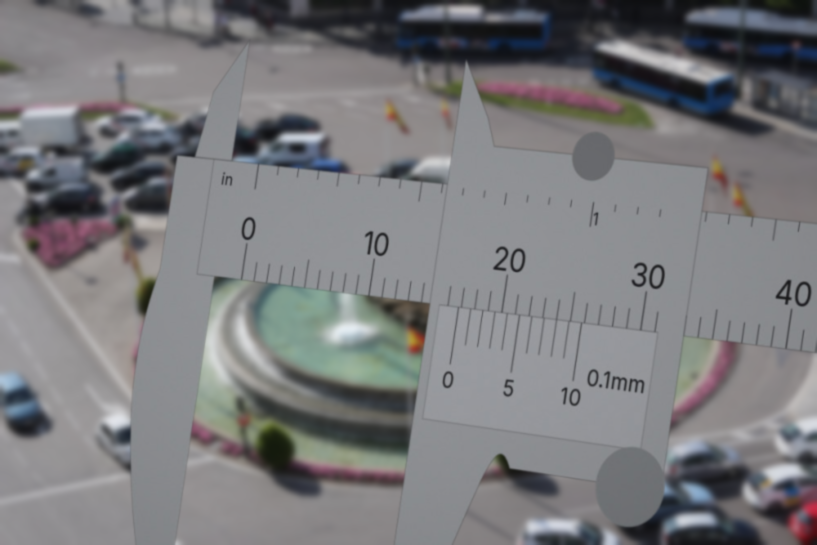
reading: mm 16.8
